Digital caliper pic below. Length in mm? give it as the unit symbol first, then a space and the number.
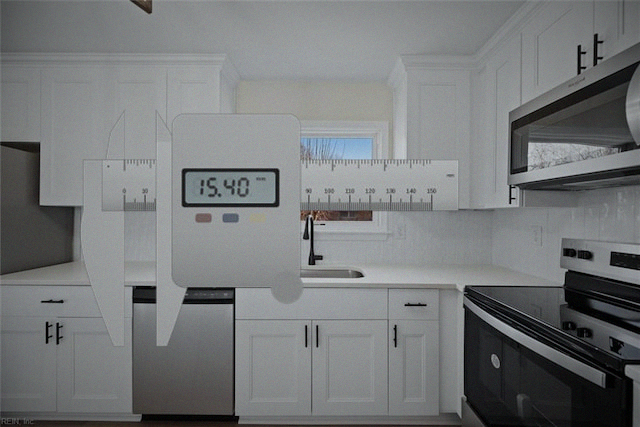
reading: mm 15.40
